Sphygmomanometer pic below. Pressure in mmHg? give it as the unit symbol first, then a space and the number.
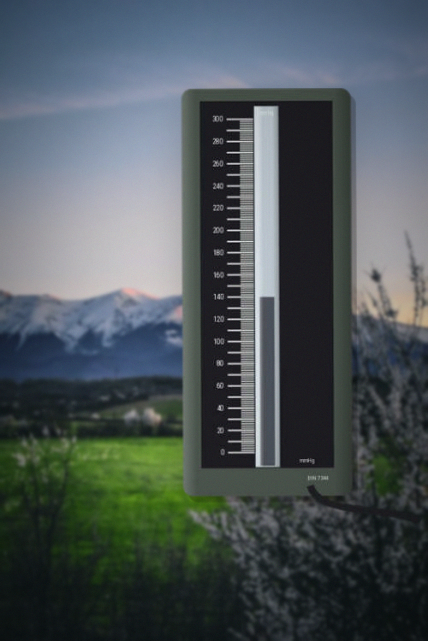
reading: mmHg 140
